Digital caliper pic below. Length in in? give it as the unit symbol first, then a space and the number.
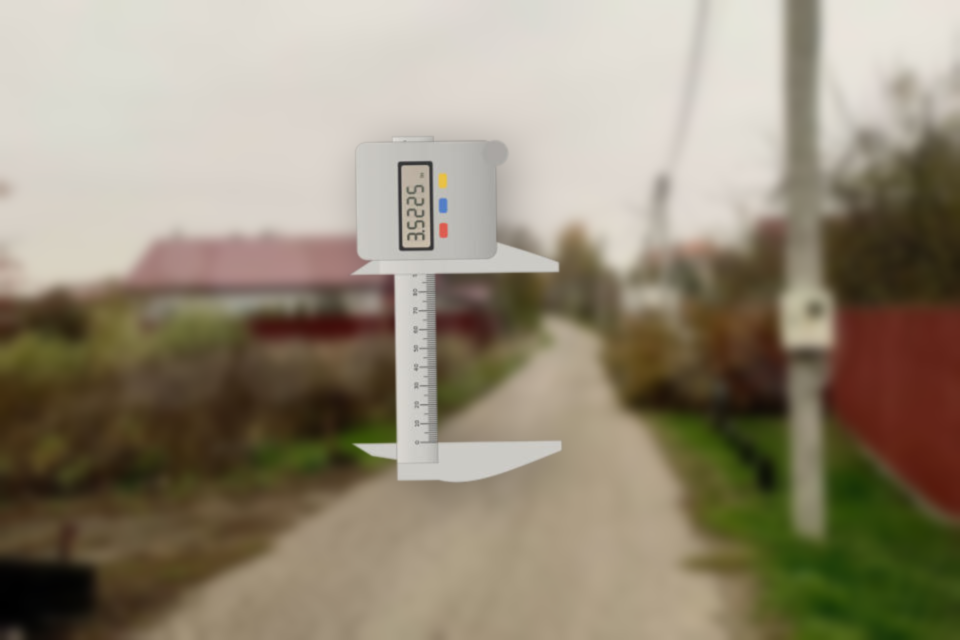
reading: in 3.5225
